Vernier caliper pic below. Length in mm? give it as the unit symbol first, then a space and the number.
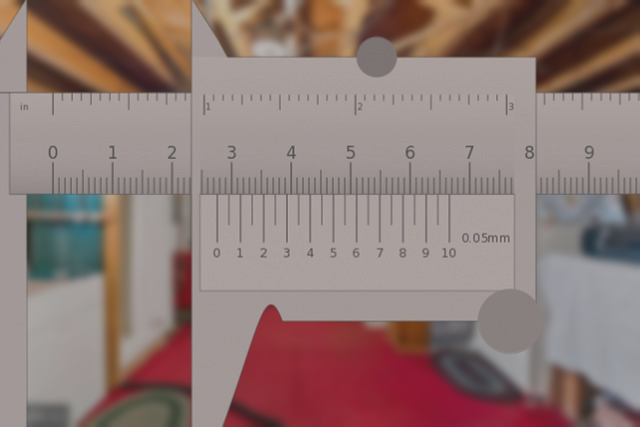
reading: mm 27.6
